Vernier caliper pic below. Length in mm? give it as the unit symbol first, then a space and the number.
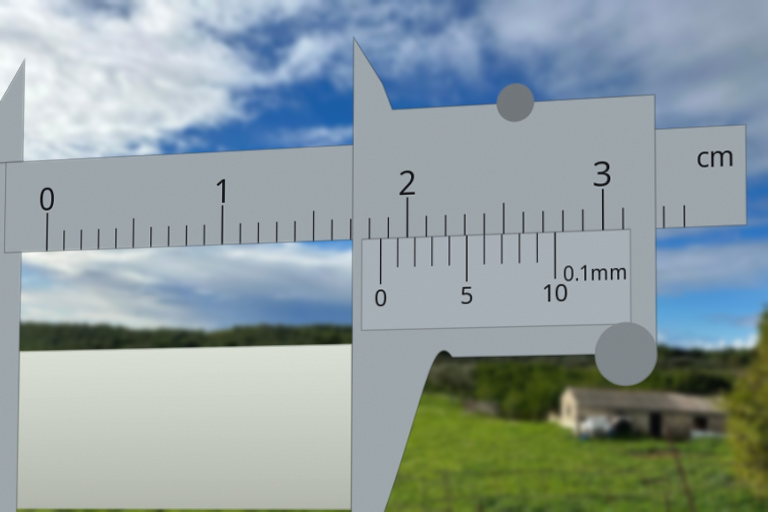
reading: mm 18.6
